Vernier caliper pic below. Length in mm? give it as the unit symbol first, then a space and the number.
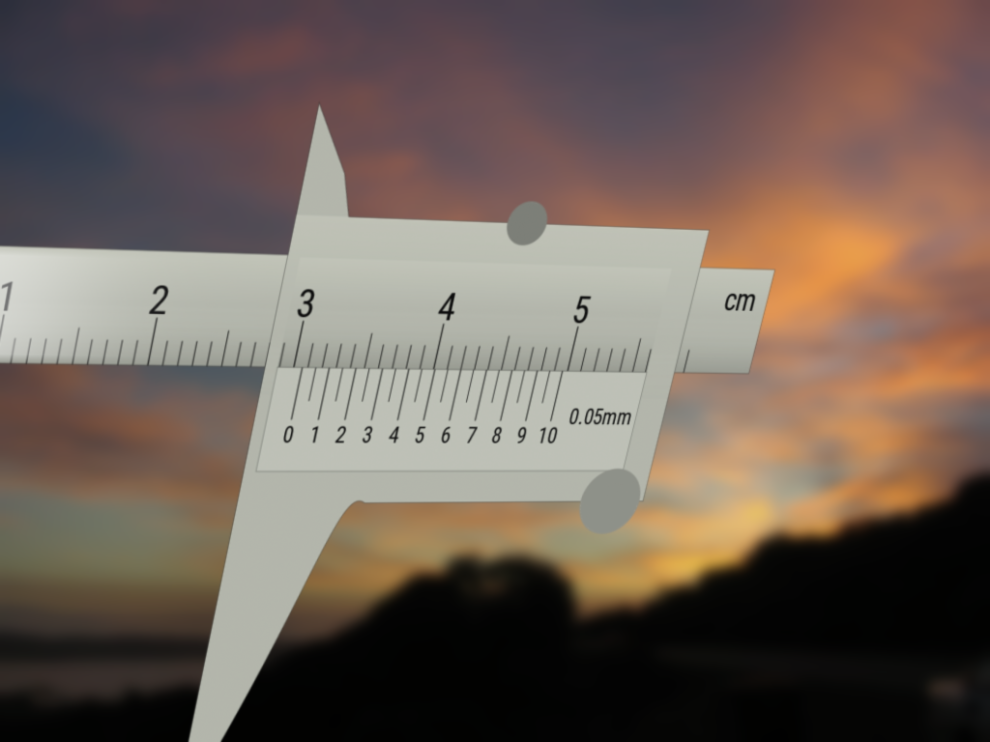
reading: mm 30.6
